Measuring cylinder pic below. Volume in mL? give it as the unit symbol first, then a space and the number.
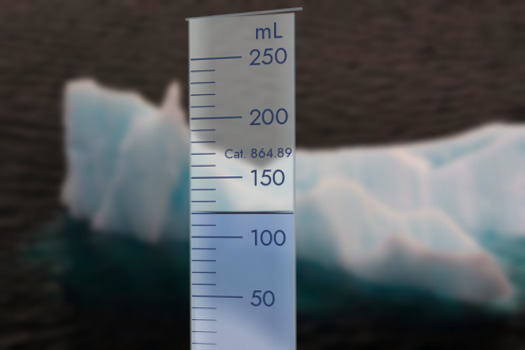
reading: mL 120
